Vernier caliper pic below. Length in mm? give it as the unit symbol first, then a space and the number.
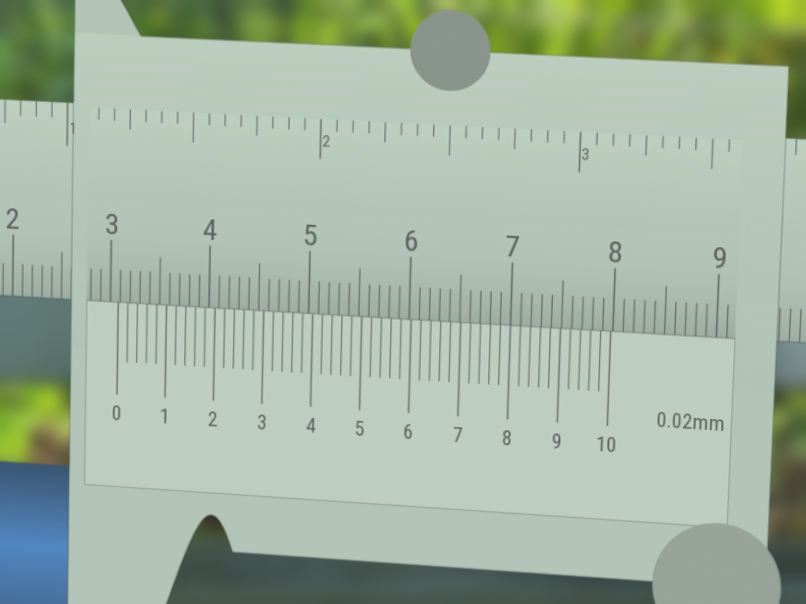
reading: mm 30.8
